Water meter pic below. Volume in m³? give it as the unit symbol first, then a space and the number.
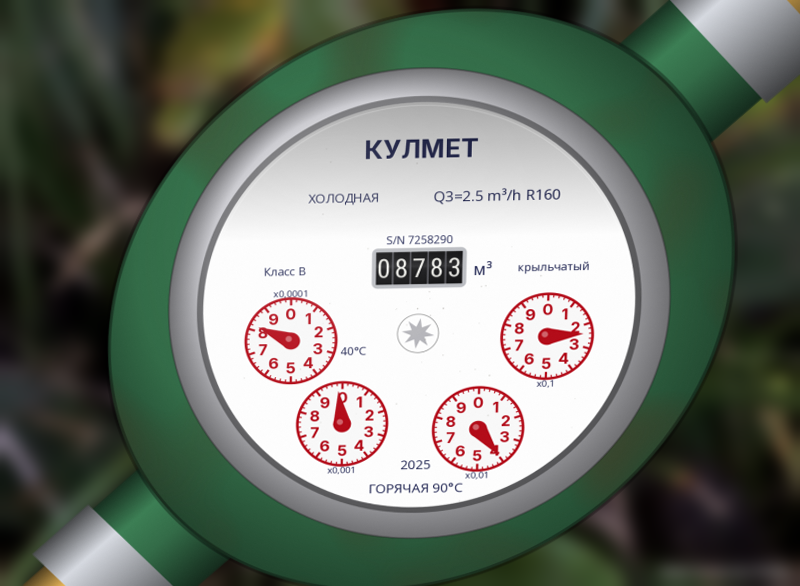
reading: m³ 8783.2398
